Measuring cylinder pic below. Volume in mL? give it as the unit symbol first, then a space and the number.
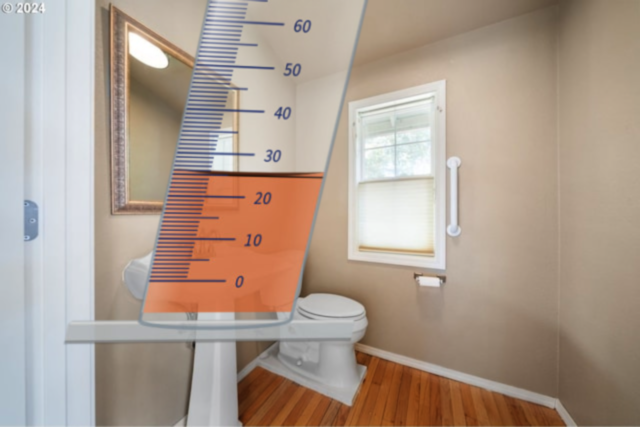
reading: mL 25
